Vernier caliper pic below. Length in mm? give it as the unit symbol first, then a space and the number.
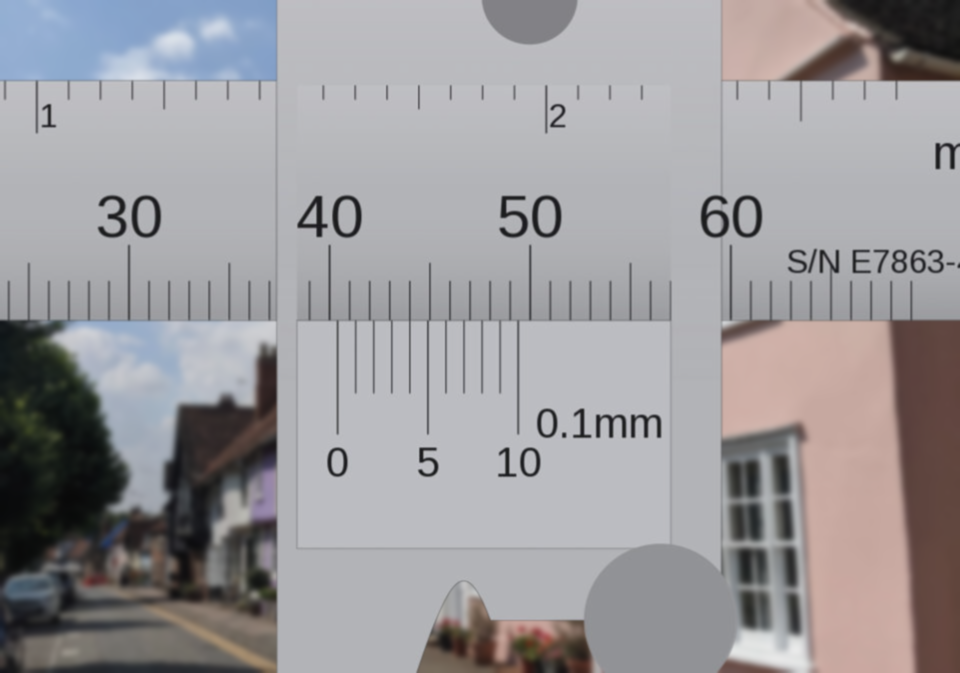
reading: mm 40.4
